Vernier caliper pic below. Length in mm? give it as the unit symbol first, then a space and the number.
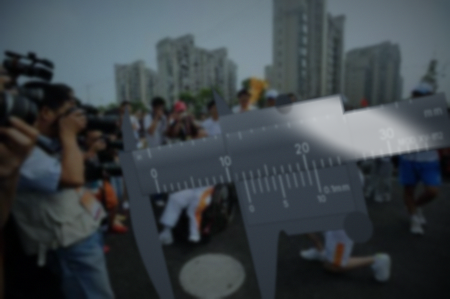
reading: mm 12.0
